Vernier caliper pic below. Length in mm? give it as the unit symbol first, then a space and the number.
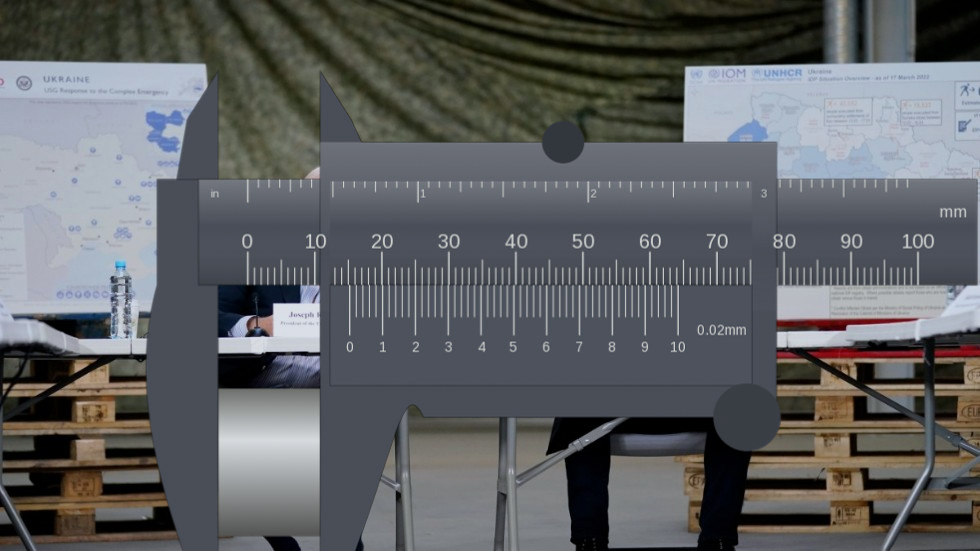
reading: mm 15.2
